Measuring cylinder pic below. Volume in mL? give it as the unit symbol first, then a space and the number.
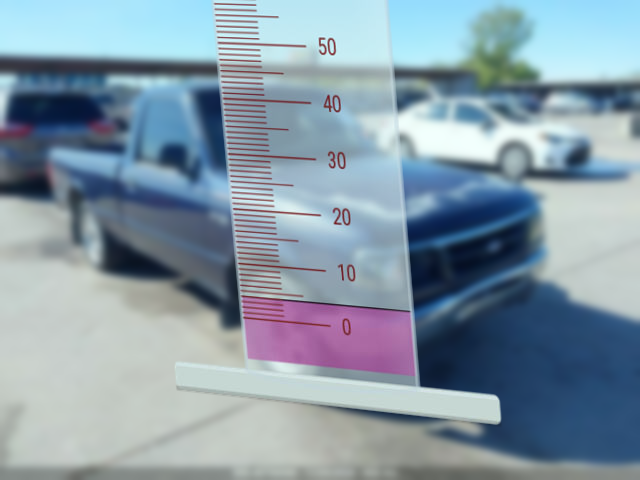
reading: mL 4
